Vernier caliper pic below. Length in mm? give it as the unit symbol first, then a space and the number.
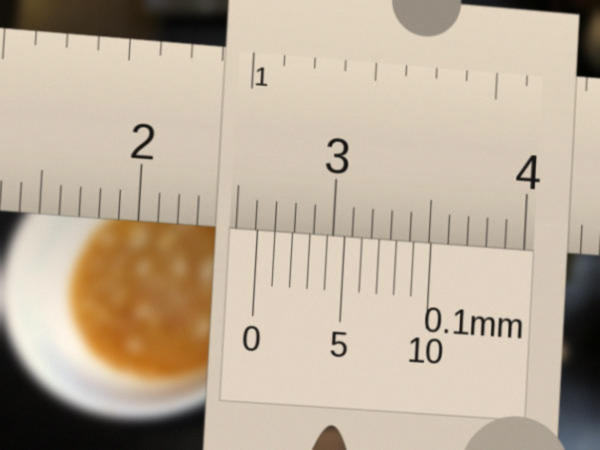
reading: mm 26.1
